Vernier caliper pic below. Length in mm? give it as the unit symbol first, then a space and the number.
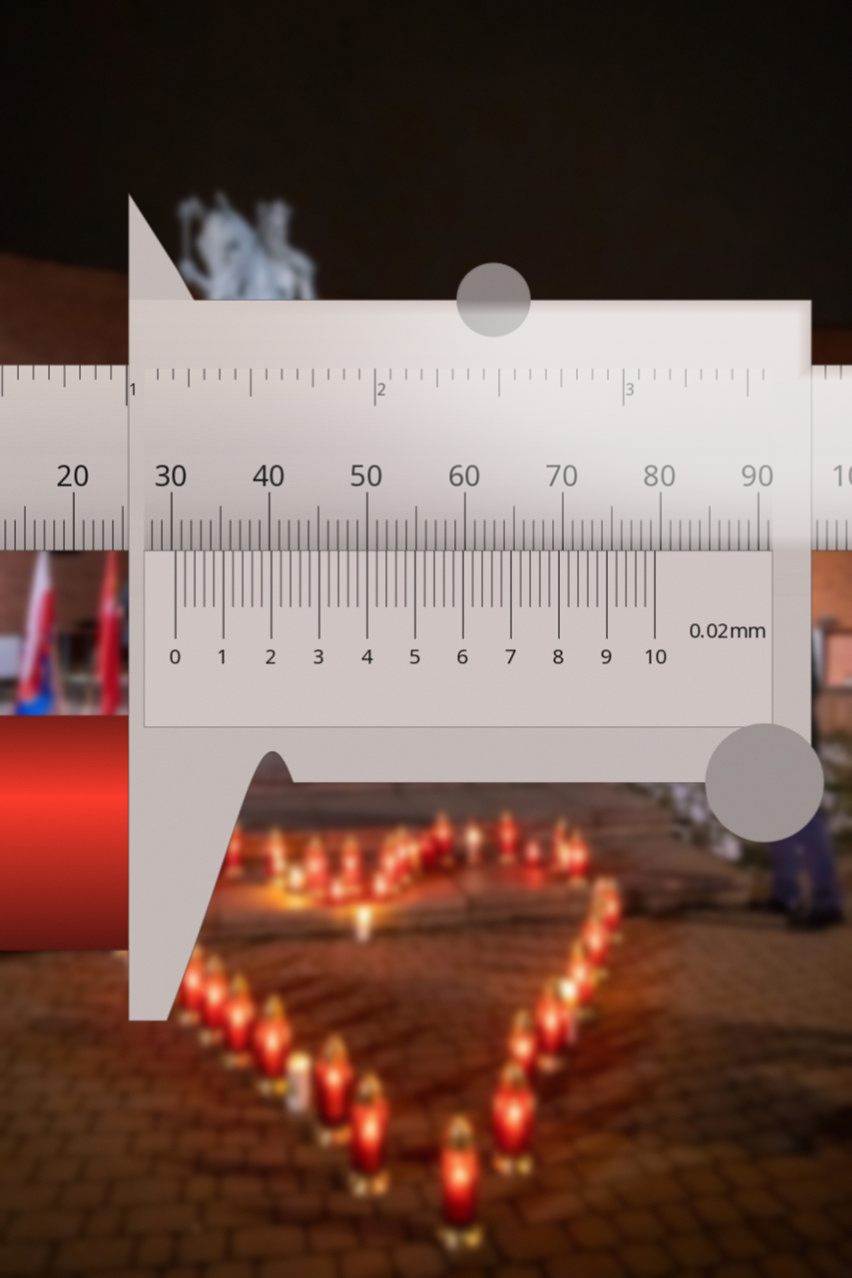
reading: mm 30.4
